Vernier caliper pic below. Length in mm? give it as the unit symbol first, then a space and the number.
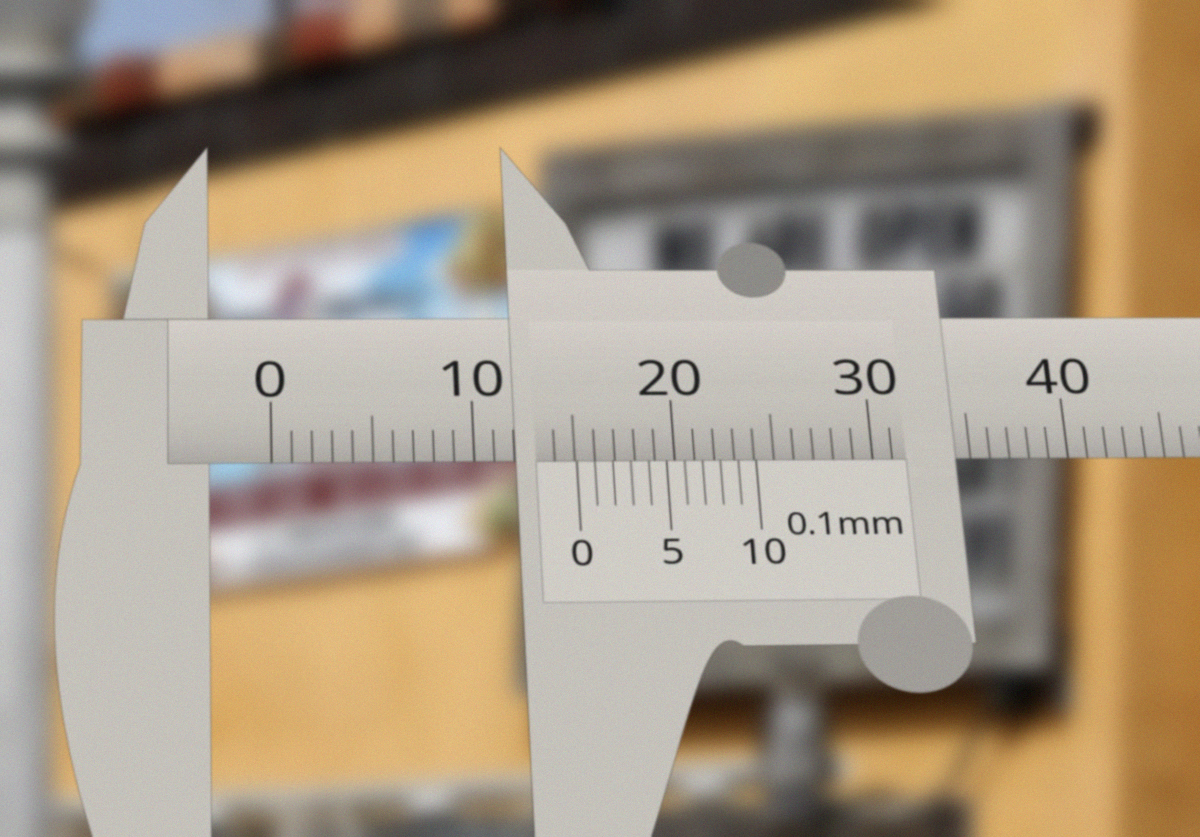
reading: mm 15.1
